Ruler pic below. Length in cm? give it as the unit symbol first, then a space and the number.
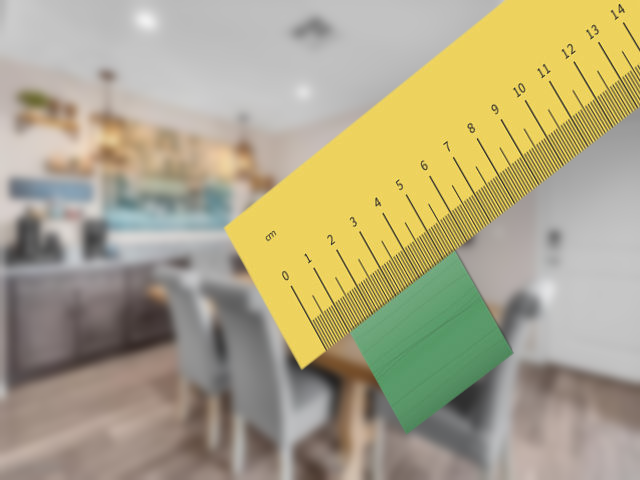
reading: cm 4.5
